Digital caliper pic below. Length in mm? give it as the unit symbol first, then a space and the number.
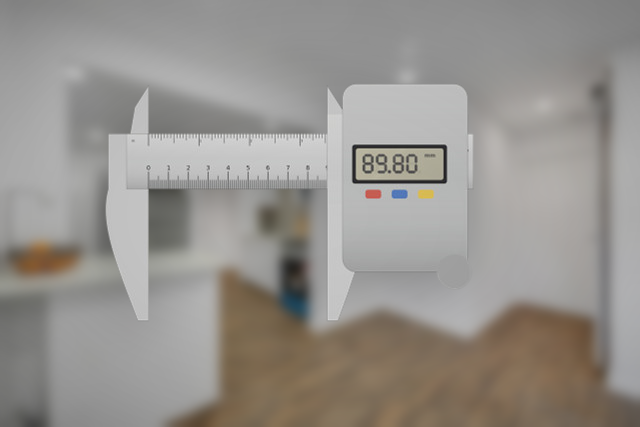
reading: mm 89.80
